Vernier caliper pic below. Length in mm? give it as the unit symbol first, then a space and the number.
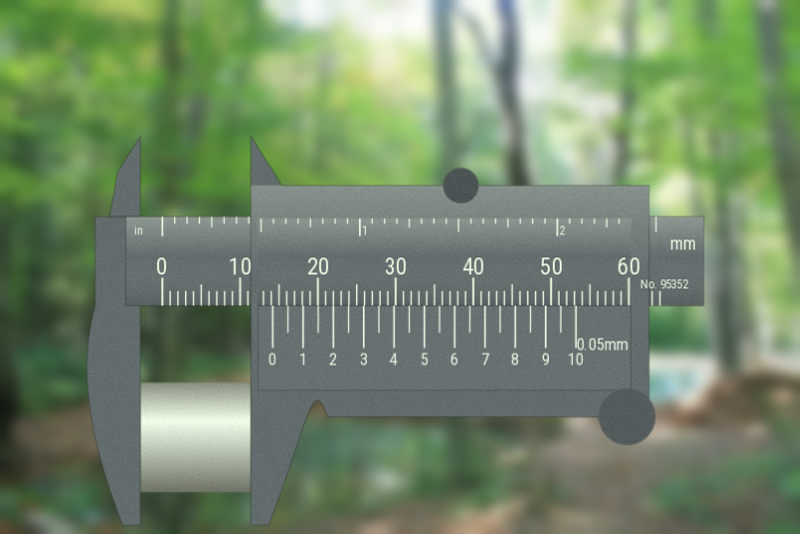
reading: mm 14.2
